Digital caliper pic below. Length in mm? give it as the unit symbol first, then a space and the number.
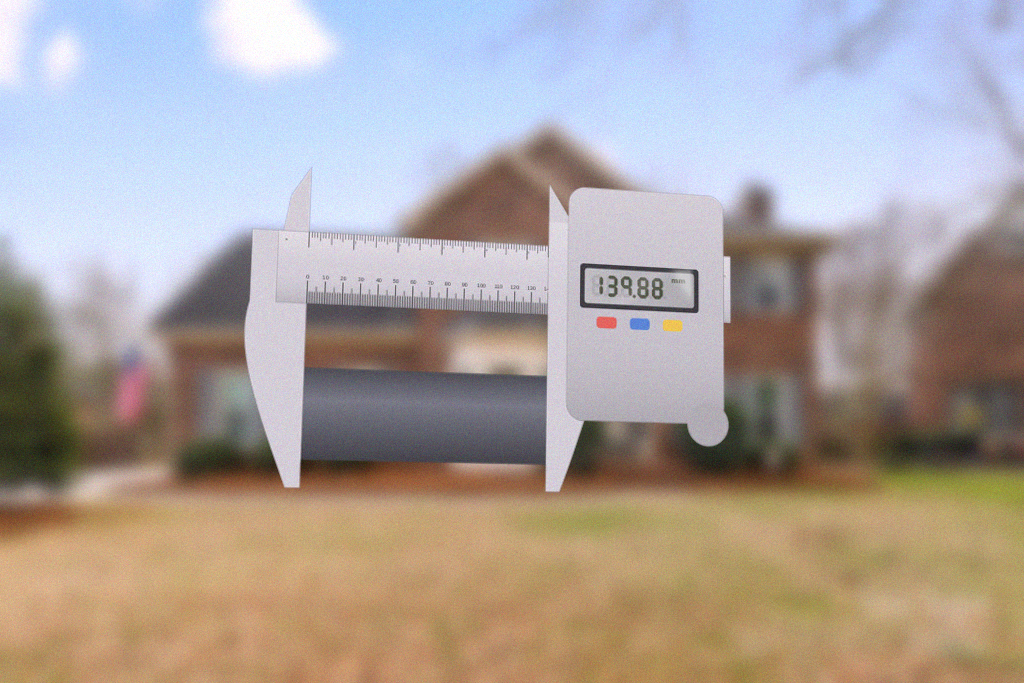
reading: mm 139.88
